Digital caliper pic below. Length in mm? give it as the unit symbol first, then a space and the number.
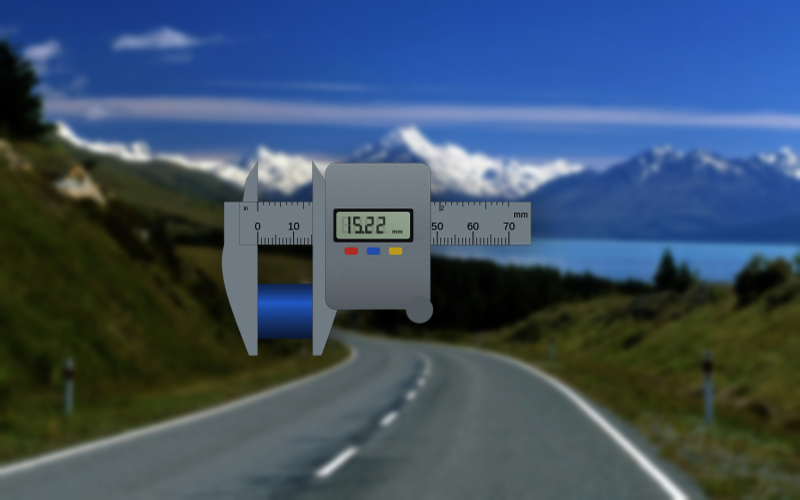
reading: mm 15.22
